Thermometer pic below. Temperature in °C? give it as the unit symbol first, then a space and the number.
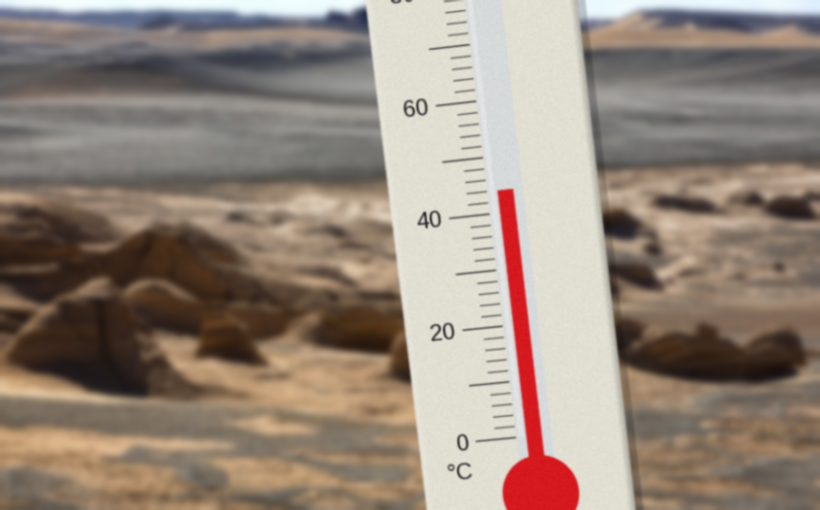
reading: °C 44
